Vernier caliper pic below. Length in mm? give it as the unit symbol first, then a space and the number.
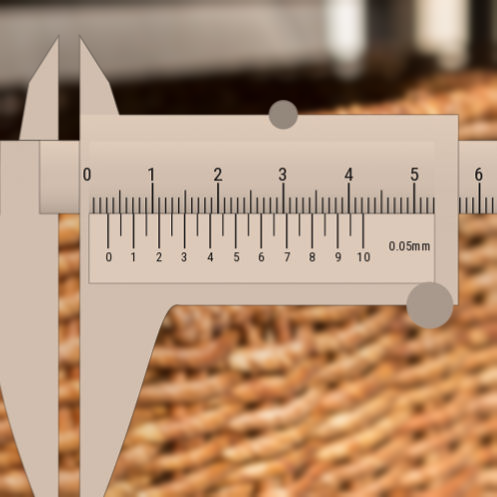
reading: mm 3.2
